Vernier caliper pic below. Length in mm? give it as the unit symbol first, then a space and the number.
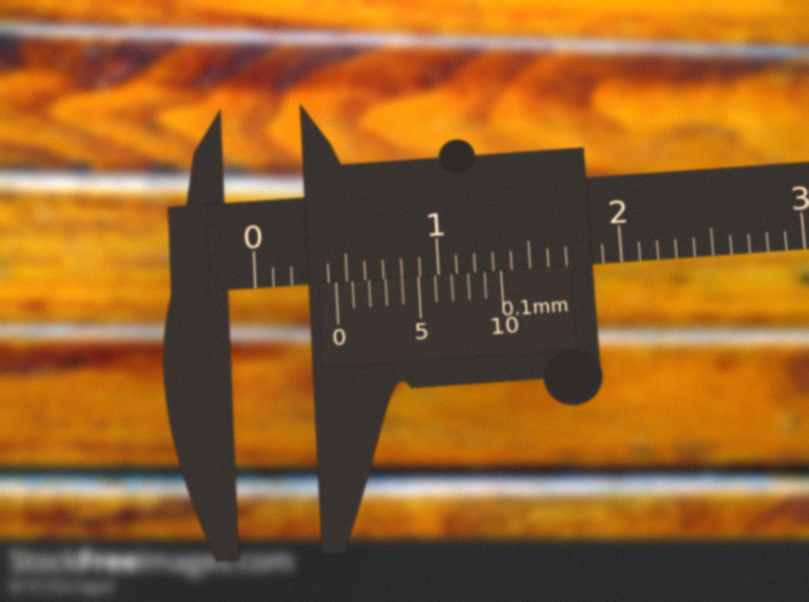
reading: mm 4.4
